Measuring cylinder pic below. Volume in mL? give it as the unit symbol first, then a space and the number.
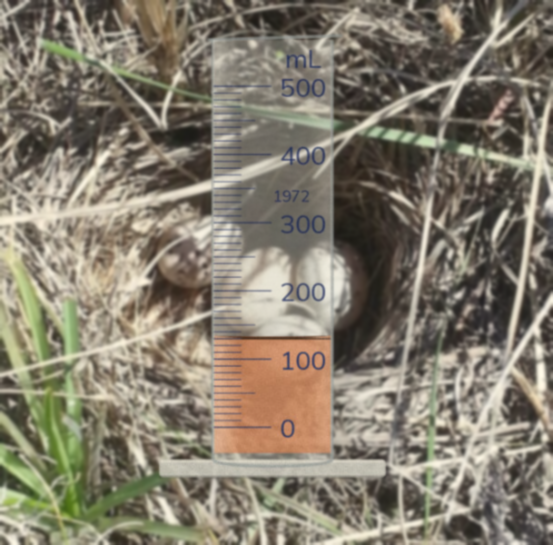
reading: mL 130
